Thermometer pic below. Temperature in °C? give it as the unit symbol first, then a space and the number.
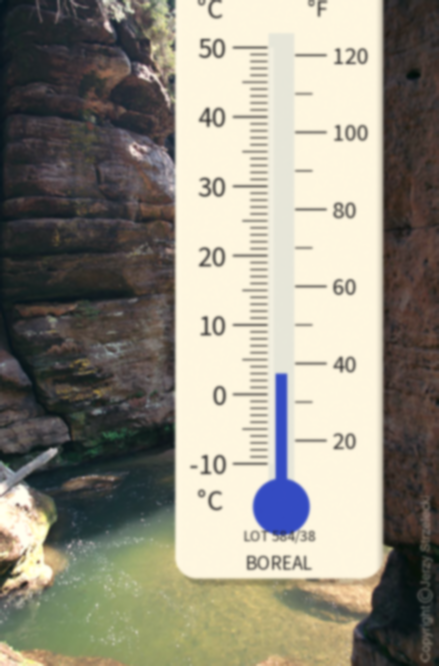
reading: °C 3
